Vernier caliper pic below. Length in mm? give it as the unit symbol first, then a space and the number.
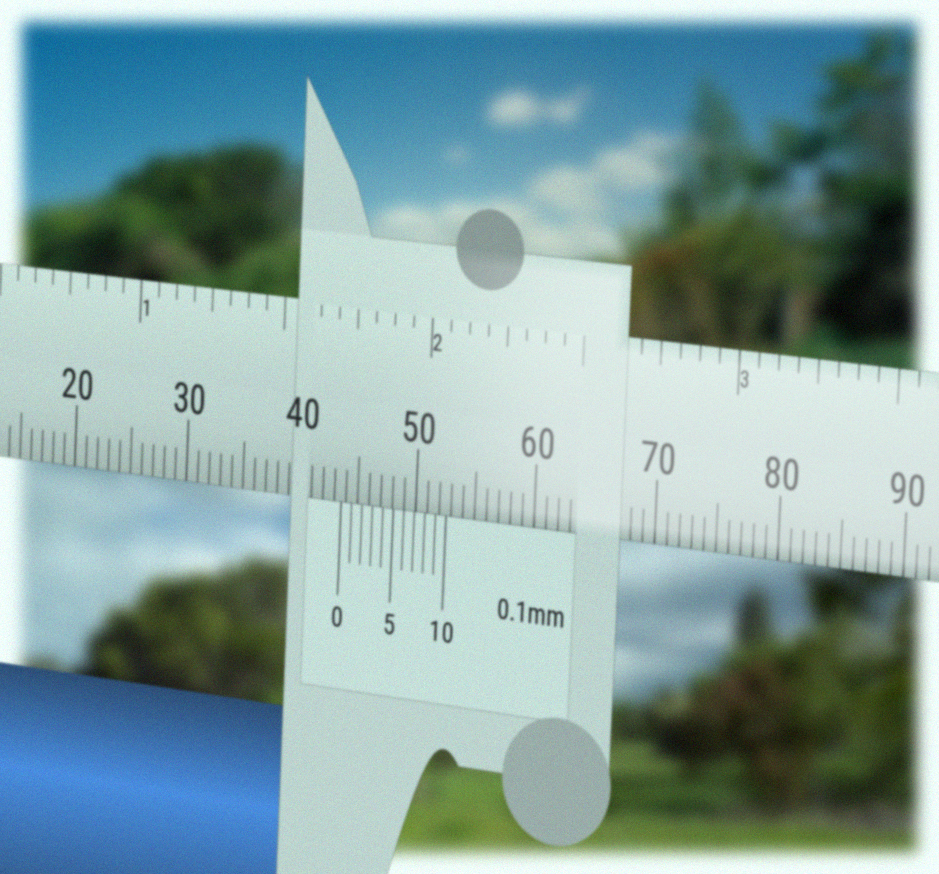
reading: mm 43.6
